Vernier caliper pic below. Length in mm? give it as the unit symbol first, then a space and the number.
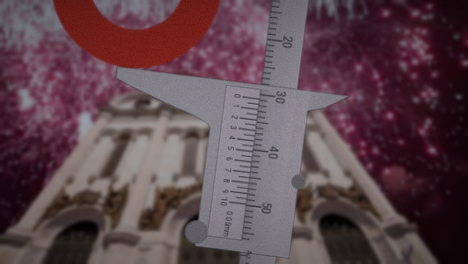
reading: mm 30.8
